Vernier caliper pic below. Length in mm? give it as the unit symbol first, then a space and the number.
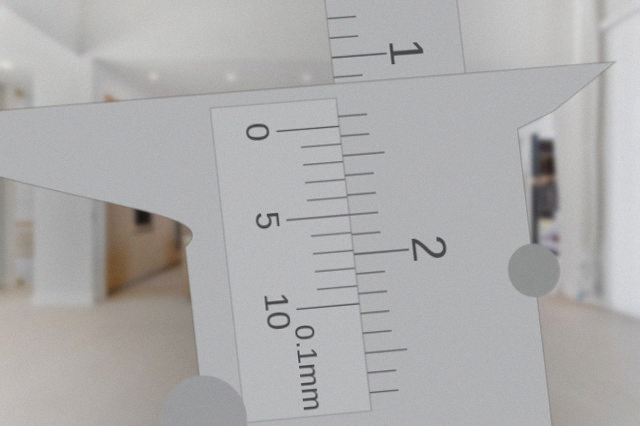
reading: mm 13.5
